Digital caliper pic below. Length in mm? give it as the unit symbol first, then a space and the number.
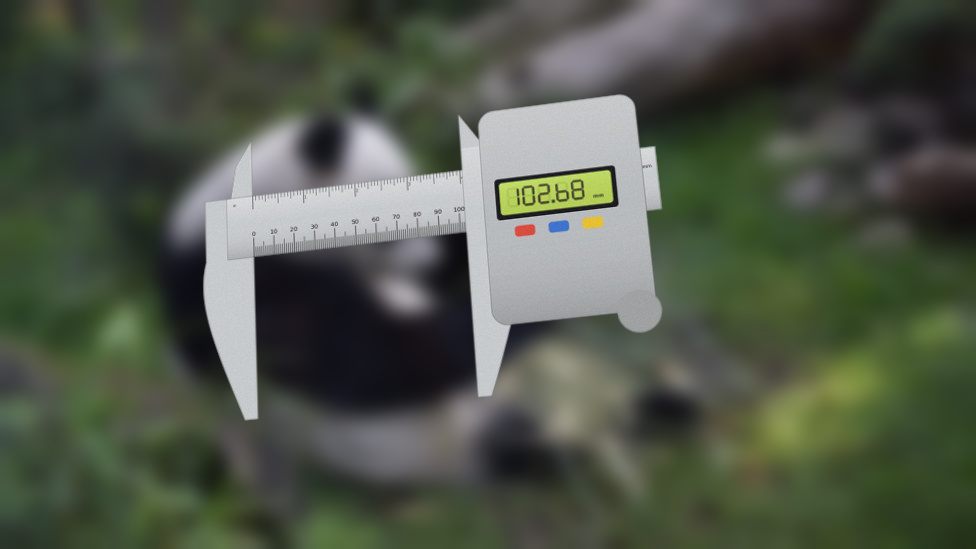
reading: mm 102.68
